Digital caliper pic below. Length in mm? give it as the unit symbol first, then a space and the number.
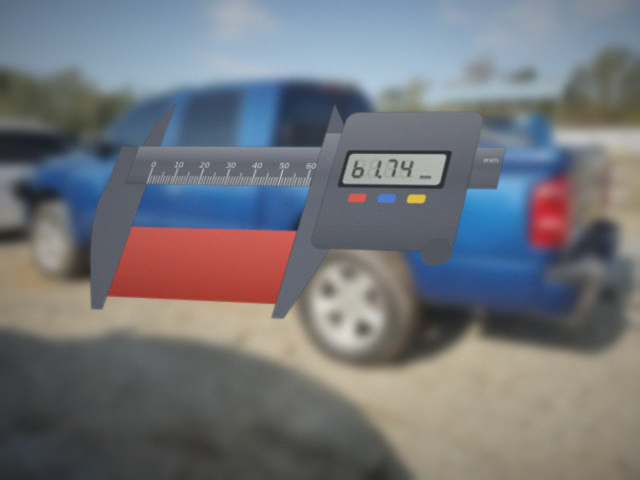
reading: mm 61.74
